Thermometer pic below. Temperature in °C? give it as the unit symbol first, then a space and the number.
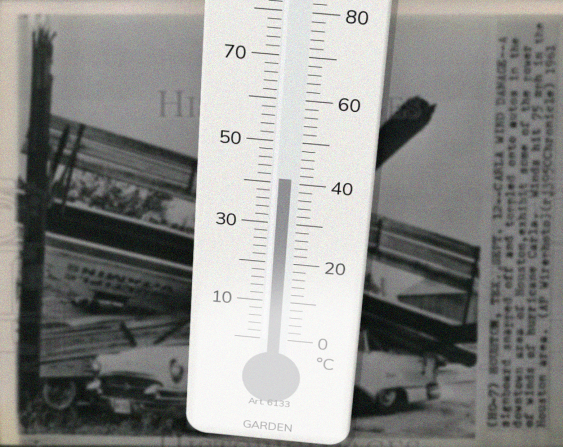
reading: °C 41
